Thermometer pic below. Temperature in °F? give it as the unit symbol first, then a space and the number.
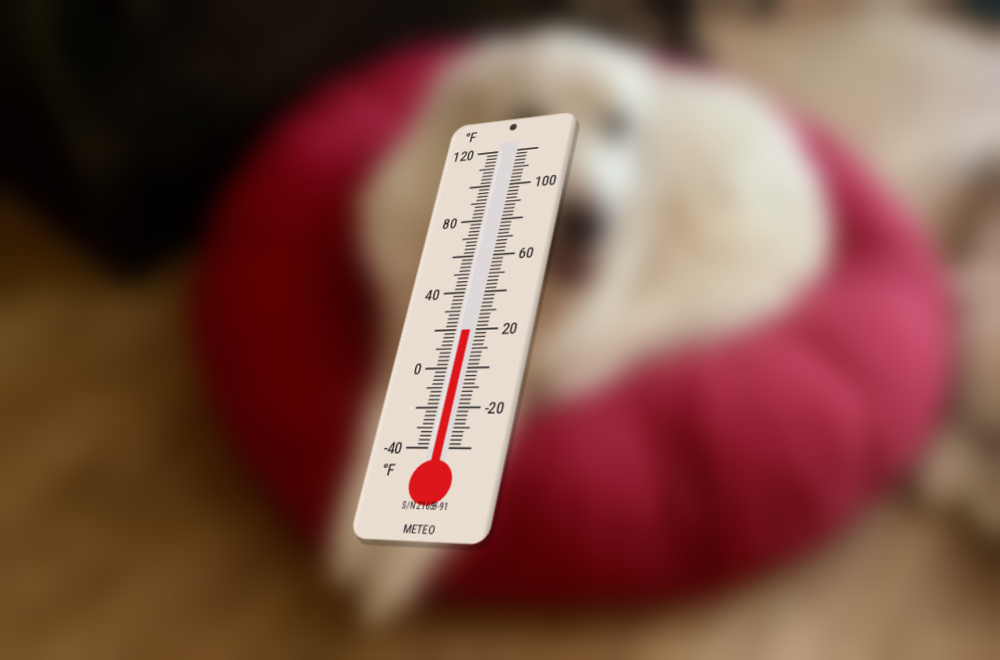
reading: °F 20
